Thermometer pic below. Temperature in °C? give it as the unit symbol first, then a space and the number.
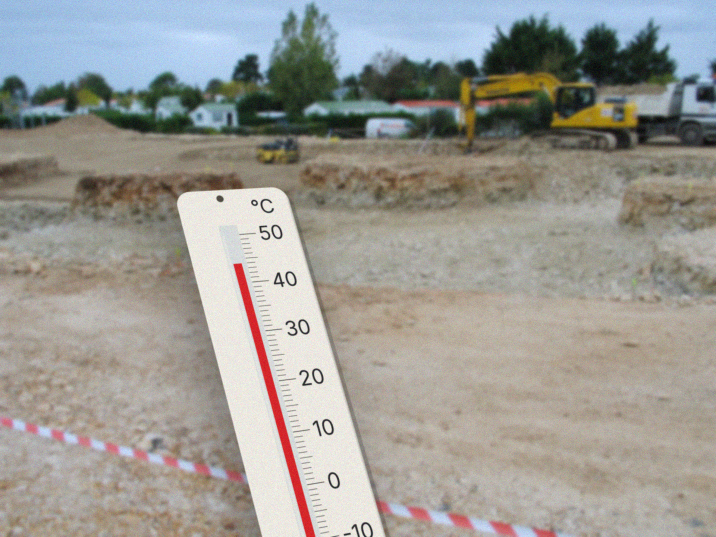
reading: °C 44
